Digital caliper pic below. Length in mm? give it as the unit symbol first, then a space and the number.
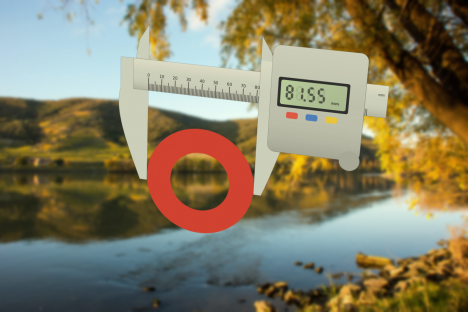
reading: mm 81.55
